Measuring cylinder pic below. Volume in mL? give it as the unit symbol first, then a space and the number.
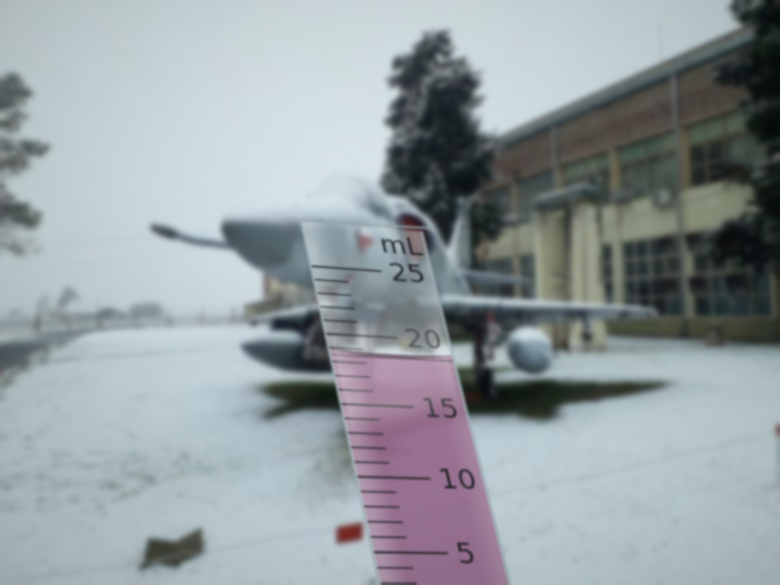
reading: mL 18.5
